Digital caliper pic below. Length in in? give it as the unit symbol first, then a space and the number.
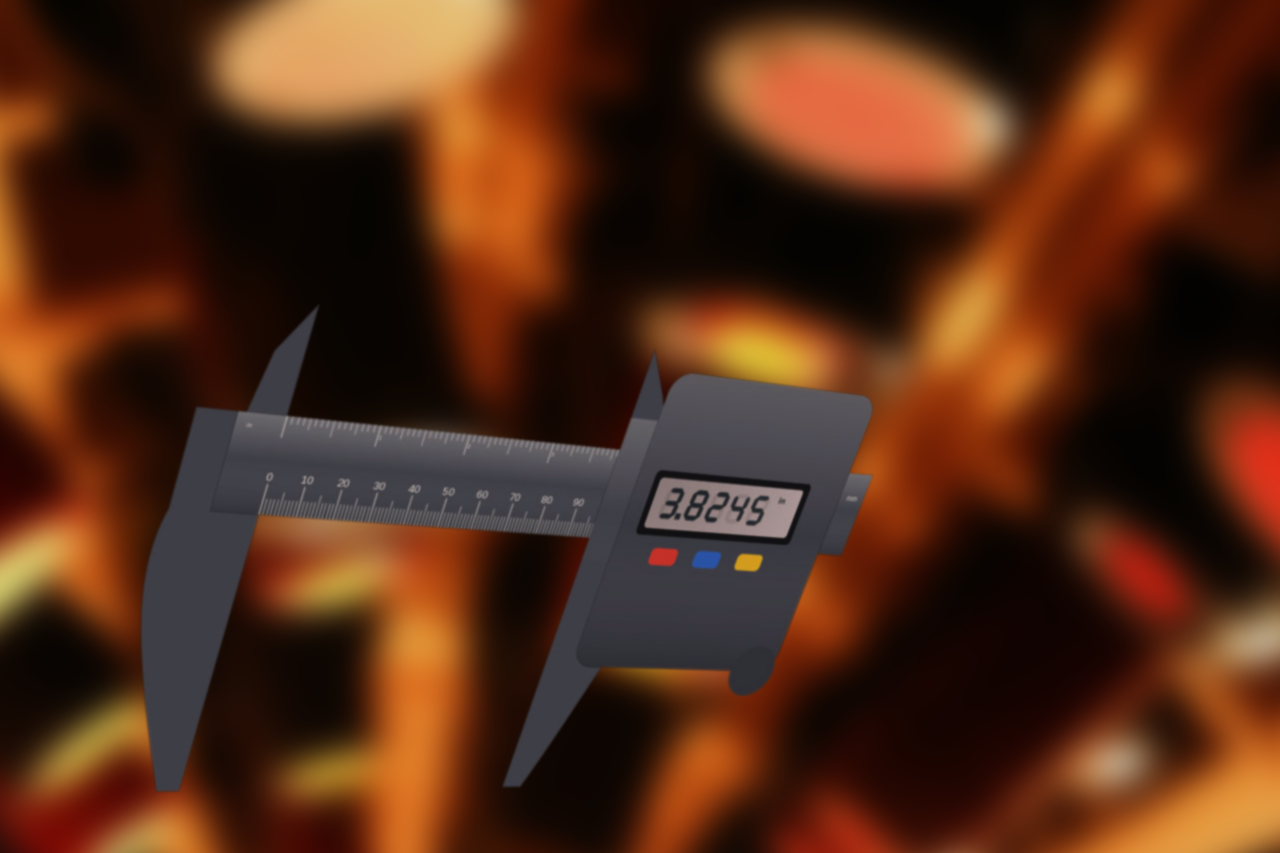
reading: in 3.8245
